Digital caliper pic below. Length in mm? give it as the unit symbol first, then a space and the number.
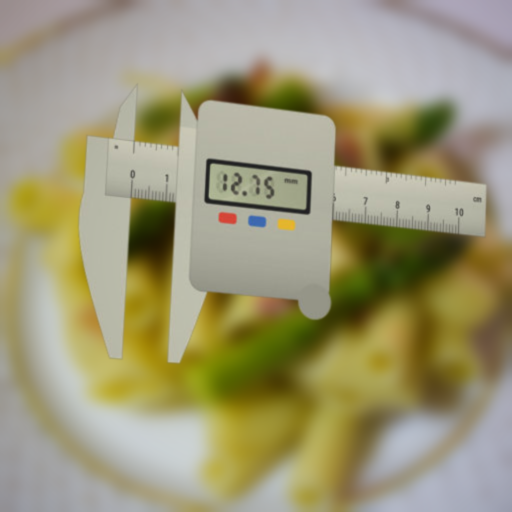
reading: mm 12.75
